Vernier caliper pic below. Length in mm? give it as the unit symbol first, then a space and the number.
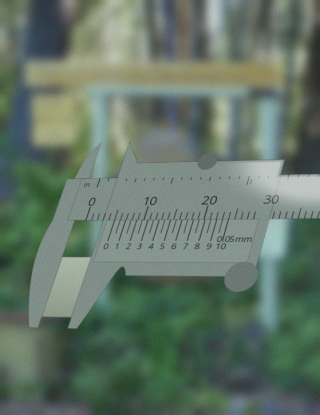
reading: mm 5.0
